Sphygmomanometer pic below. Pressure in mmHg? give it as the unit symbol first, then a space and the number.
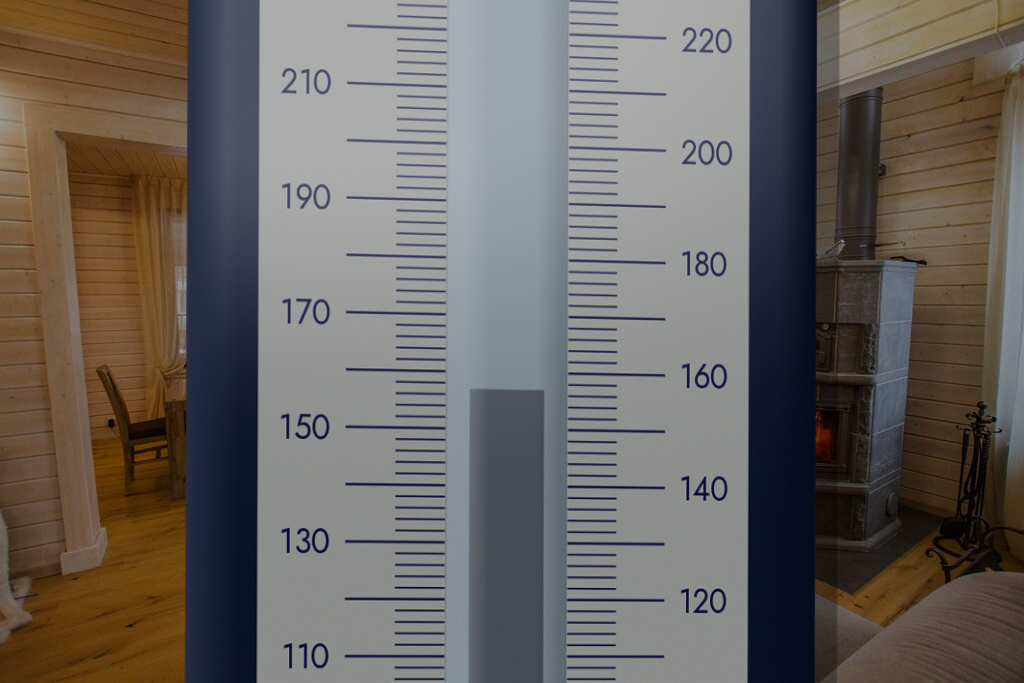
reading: mmHg 157
